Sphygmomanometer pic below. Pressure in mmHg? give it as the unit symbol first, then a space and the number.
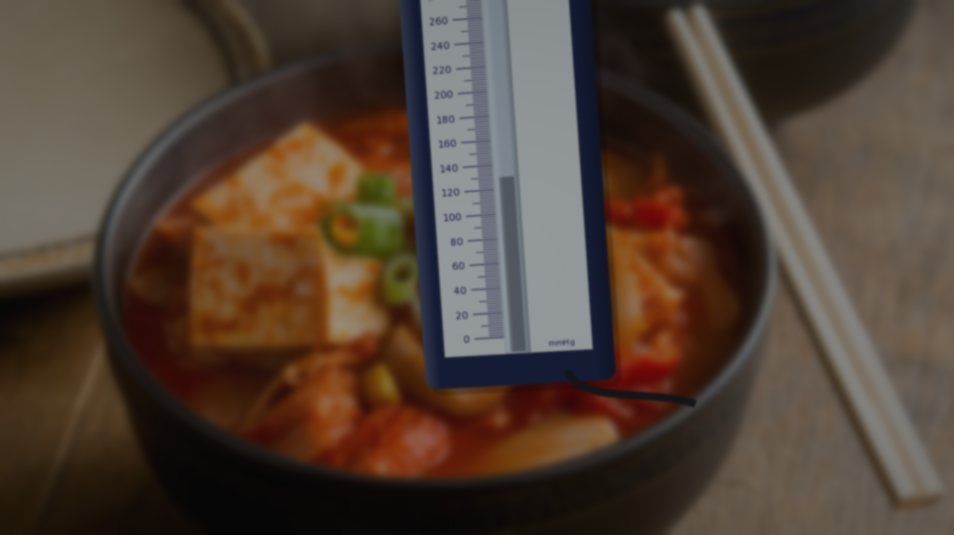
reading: mmHg 130
